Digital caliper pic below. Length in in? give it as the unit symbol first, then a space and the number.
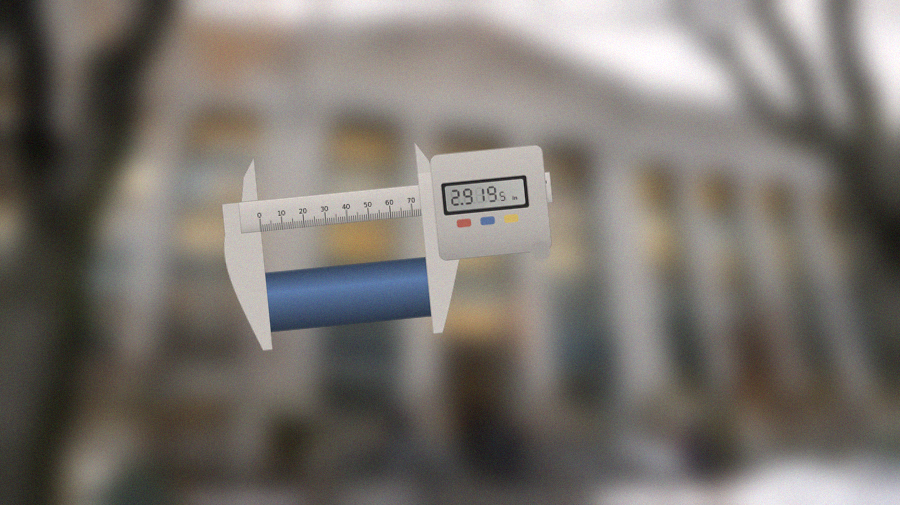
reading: in 2.9195
